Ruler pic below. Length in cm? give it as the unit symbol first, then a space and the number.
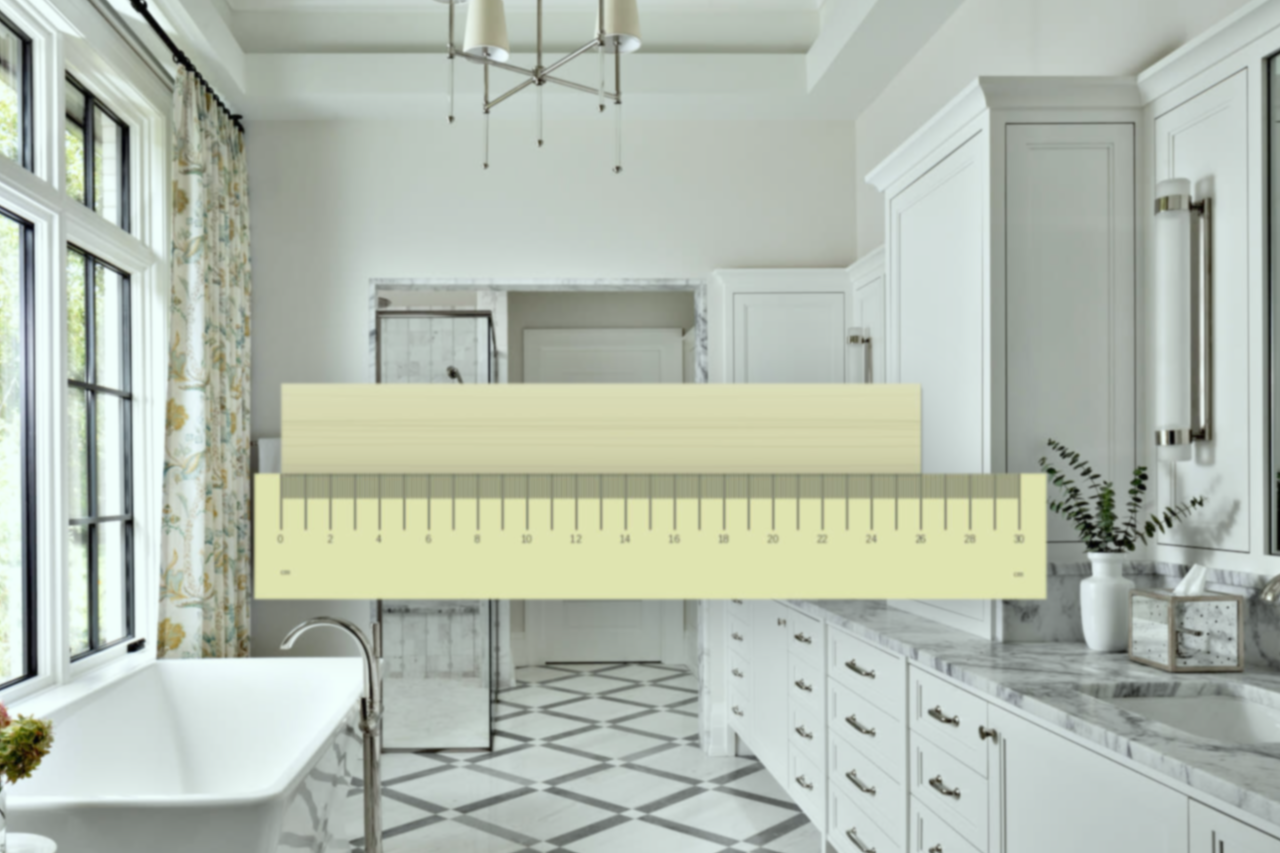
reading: cm 26
